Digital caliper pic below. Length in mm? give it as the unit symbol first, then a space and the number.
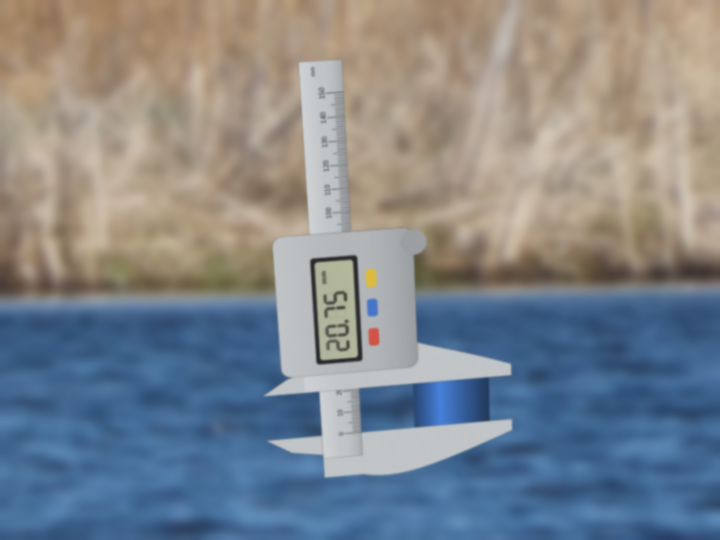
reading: mm 20.75
